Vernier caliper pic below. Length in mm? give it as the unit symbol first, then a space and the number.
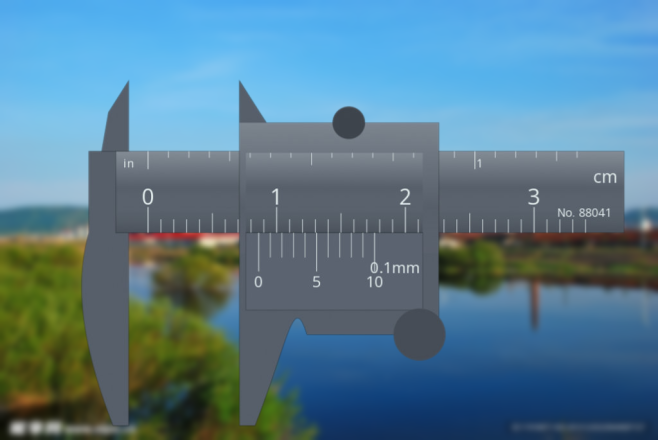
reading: mm 8.6
